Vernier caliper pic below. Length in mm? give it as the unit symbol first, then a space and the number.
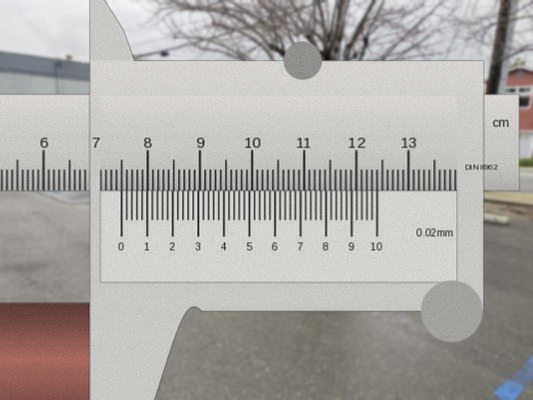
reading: mm 75.0
